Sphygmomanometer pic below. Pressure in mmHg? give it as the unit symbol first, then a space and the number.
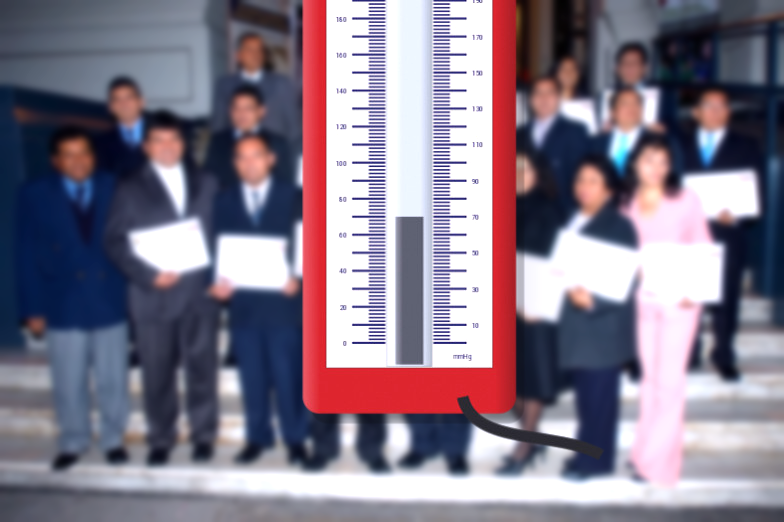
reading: mmHg 70
